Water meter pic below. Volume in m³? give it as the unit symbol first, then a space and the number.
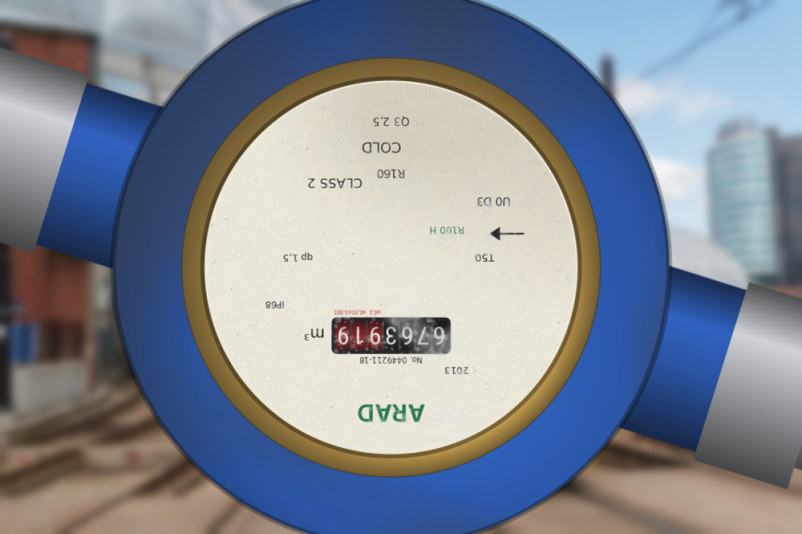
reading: m³ 6763.919
